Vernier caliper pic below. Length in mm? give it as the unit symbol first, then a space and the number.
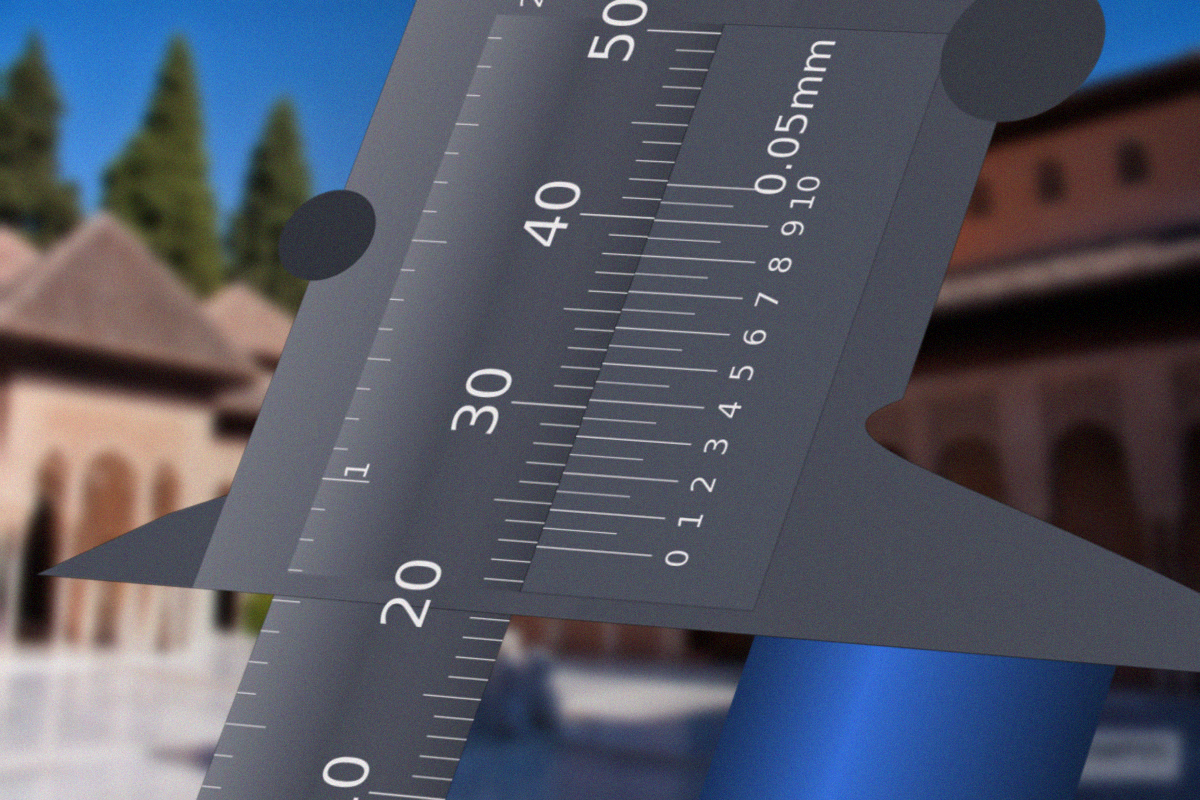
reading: mm 22.8
